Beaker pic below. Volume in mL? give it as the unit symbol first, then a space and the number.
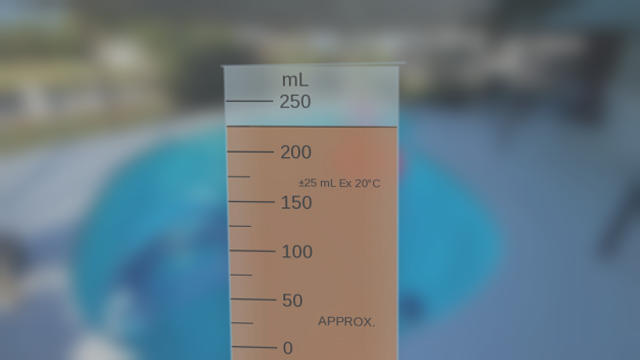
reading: mL 225
